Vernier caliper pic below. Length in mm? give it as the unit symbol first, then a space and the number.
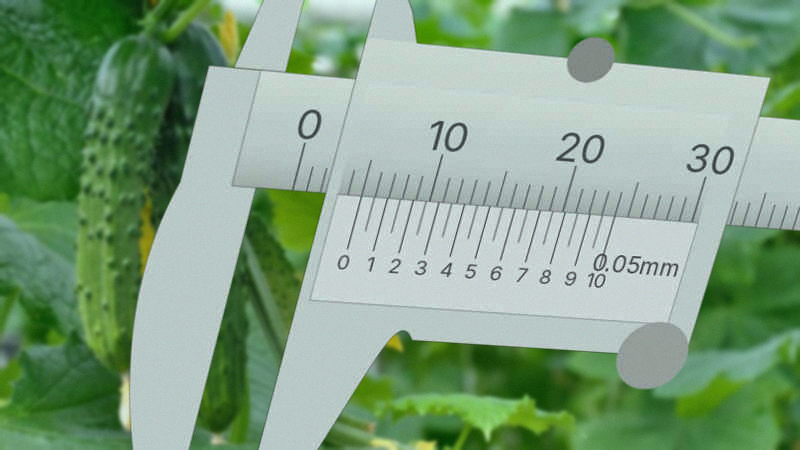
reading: mm 5.0
